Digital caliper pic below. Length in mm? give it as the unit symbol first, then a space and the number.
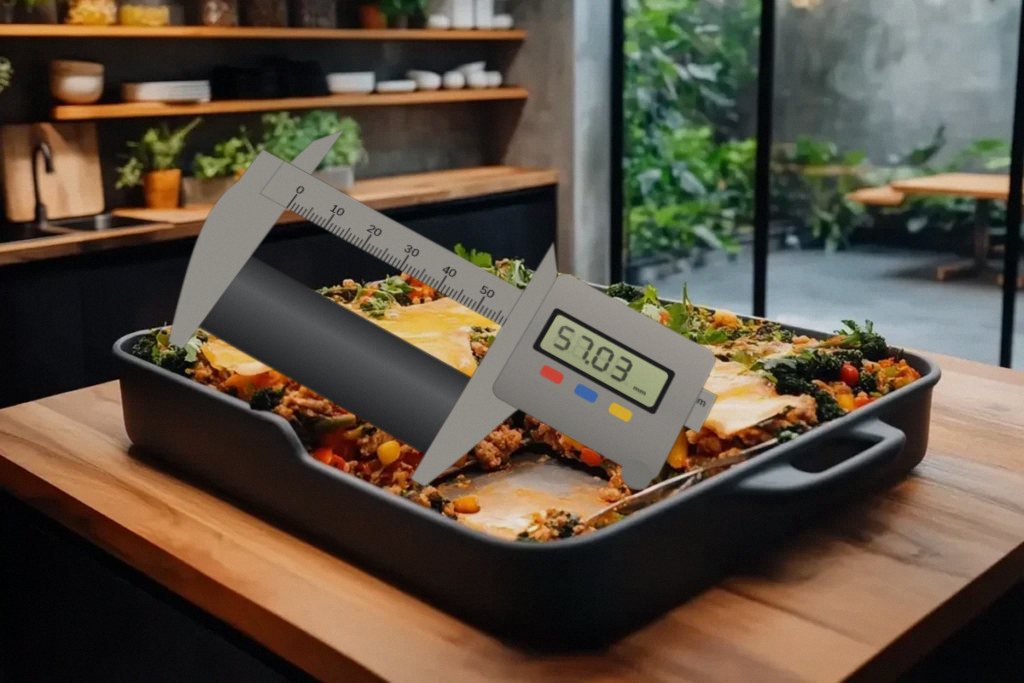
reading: mm 57.03
